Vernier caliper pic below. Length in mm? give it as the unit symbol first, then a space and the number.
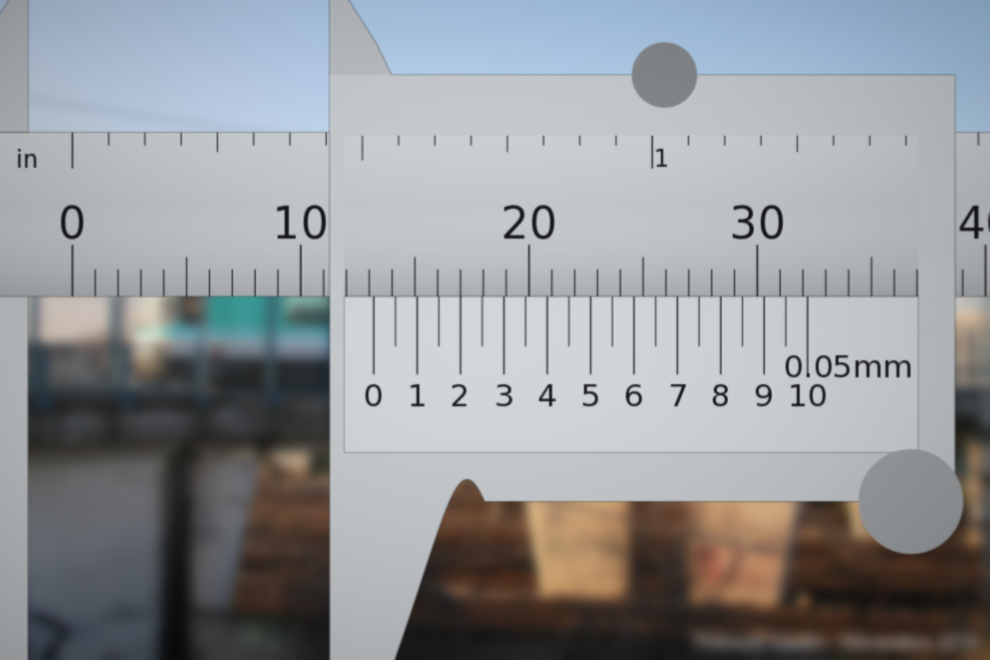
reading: mm 13.2
